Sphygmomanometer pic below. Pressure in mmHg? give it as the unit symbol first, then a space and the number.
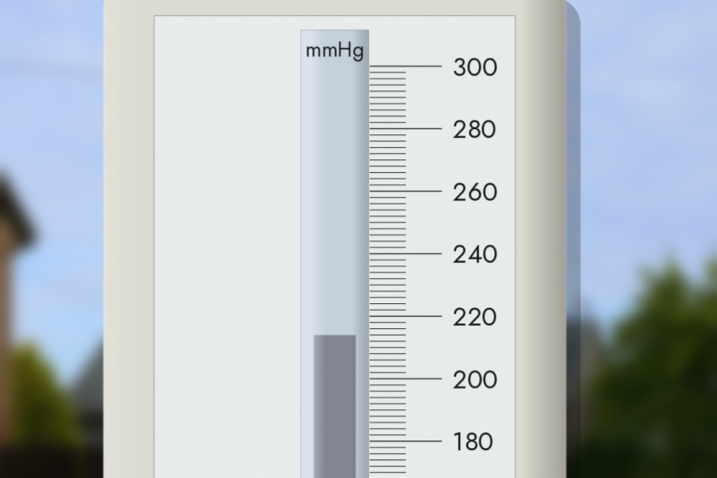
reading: mmHg 214
